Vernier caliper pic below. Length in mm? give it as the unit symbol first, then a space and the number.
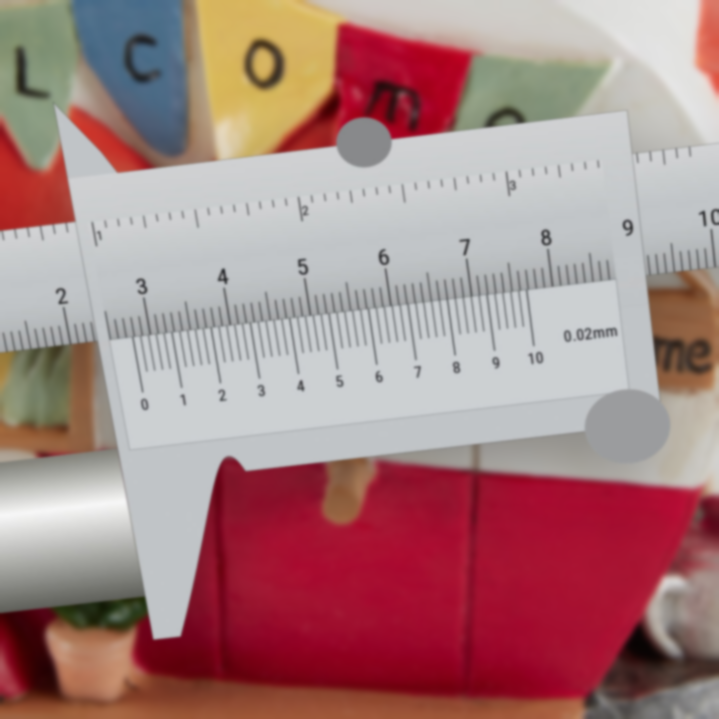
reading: mm 27.8
